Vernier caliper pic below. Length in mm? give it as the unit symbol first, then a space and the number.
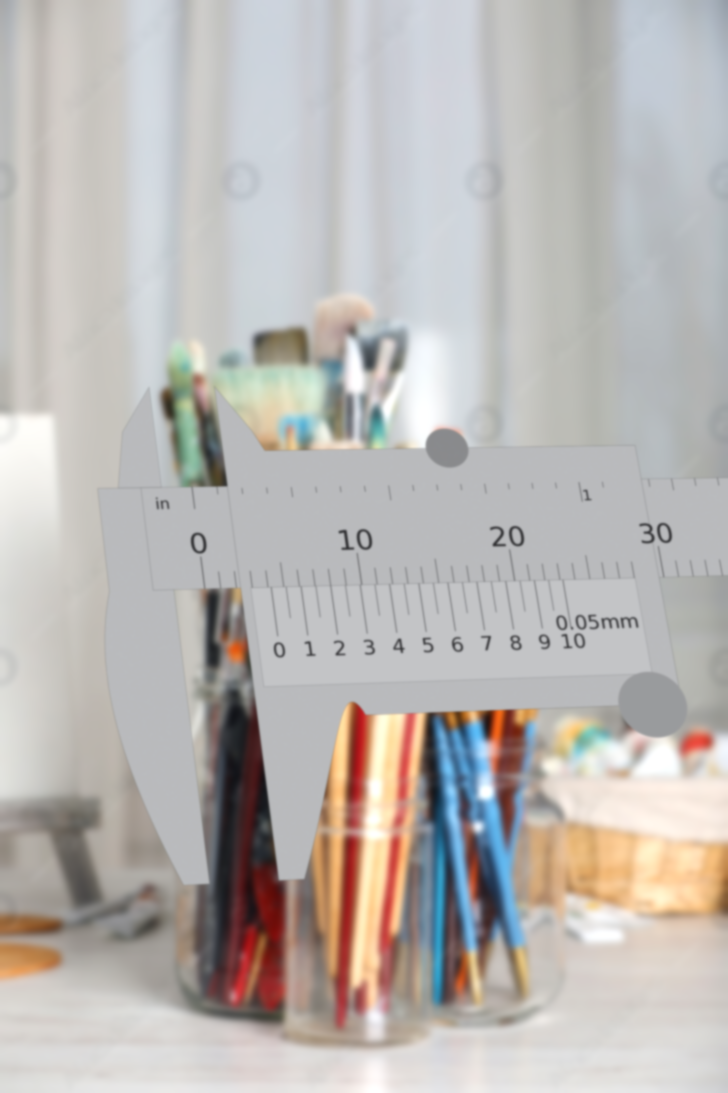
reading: mm 4.2
